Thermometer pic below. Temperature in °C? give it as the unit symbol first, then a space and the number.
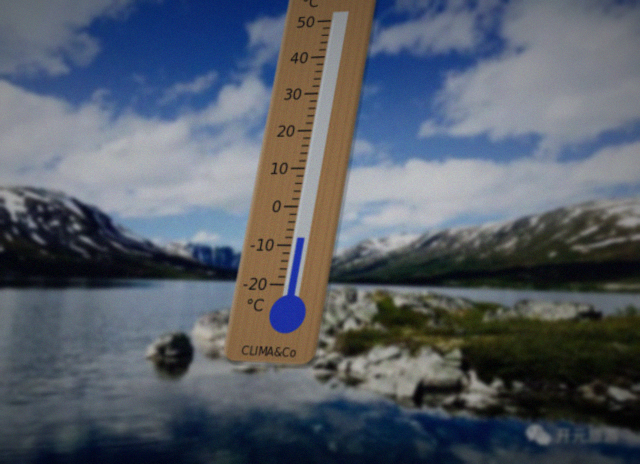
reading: °C -8
